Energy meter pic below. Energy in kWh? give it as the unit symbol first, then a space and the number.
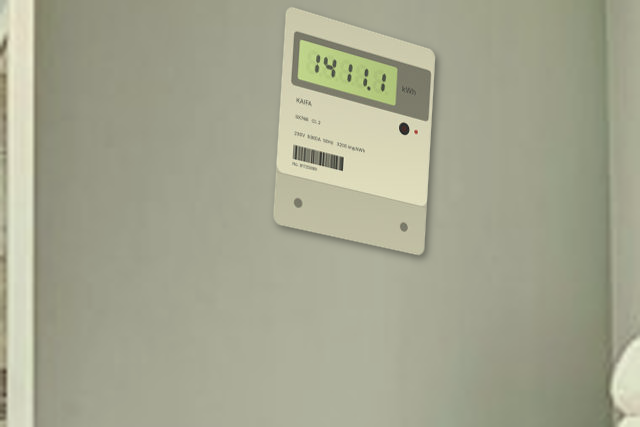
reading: kWh 1411.1
